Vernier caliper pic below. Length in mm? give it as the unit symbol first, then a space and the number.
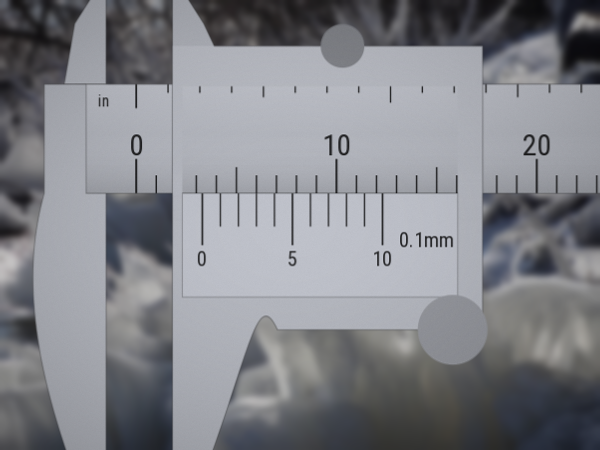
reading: mm 3.3
